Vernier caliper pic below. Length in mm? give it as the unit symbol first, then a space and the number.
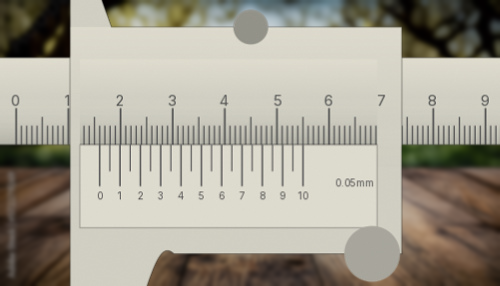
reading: mm 16.0
